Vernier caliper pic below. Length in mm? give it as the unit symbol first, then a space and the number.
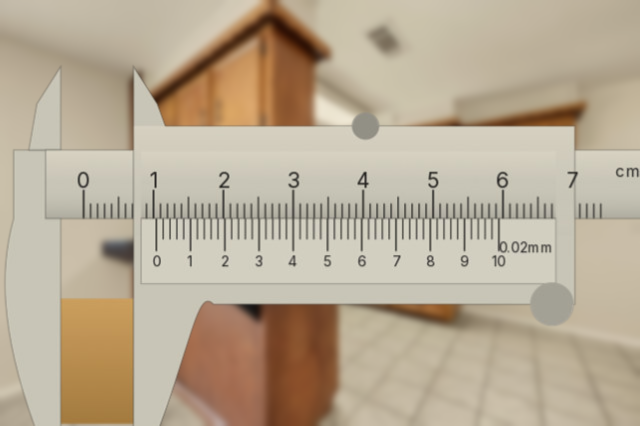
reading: mm 10.4
